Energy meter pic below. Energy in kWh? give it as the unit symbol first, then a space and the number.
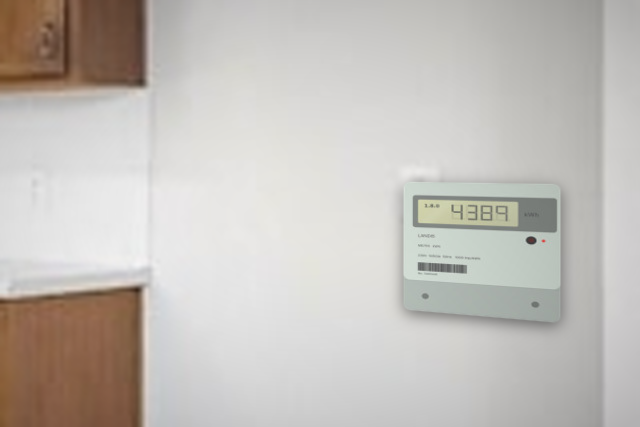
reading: kWh 4389
